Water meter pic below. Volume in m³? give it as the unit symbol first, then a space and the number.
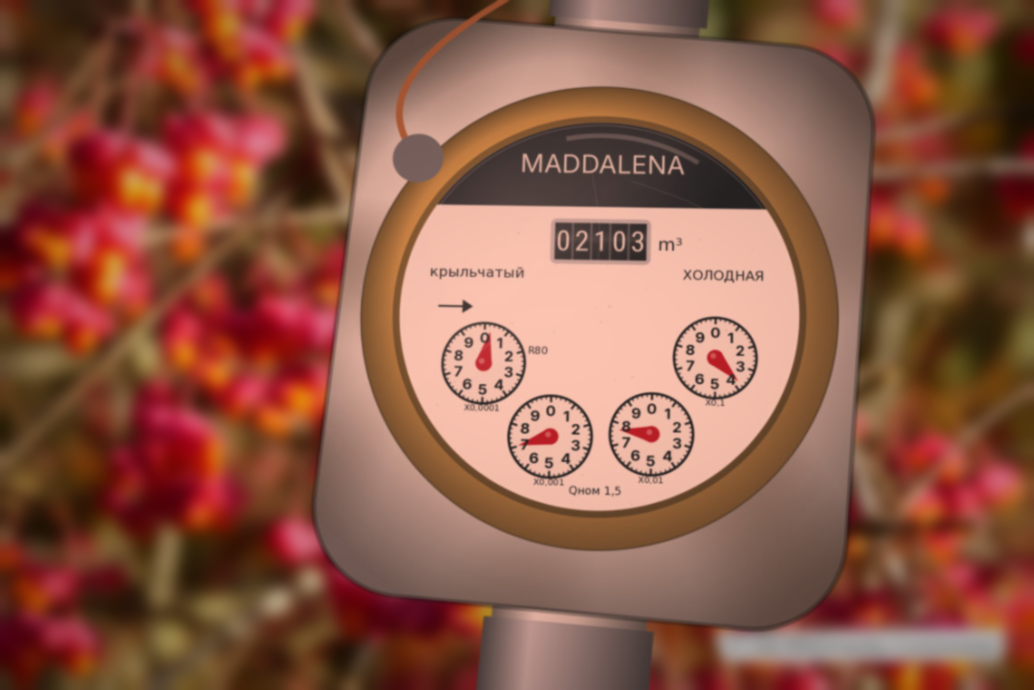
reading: m³ 2103.3770
